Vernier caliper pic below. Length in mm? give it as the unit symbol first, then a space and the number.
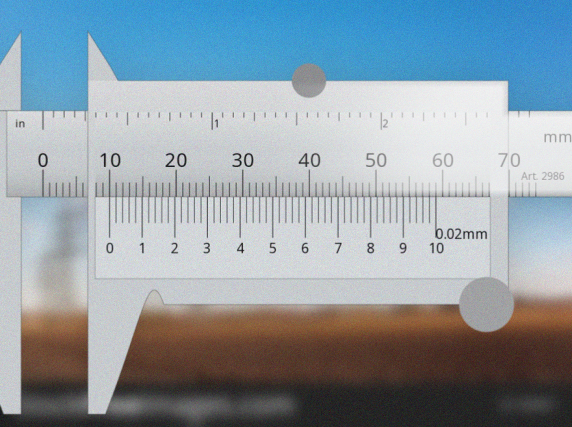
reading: mm 10.0
